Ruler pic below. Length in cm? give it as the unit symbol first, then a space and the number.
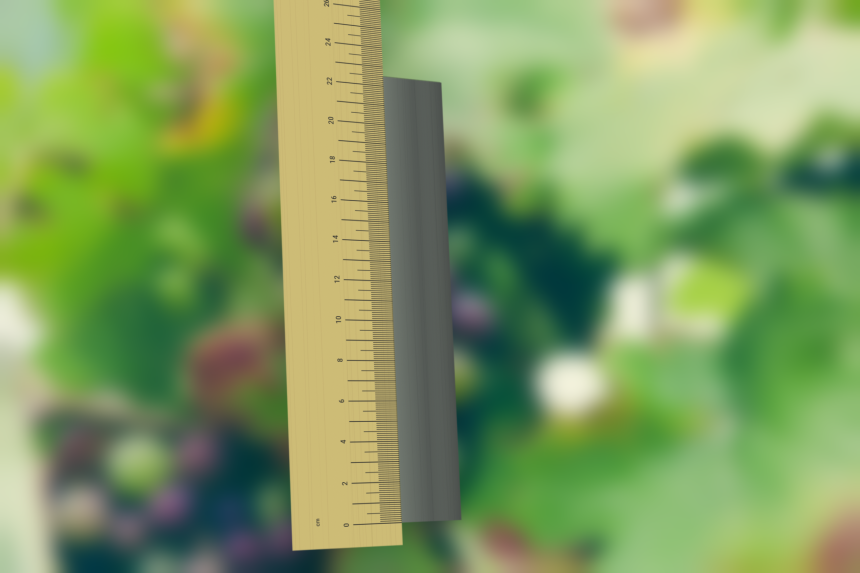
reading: cm 22.5
